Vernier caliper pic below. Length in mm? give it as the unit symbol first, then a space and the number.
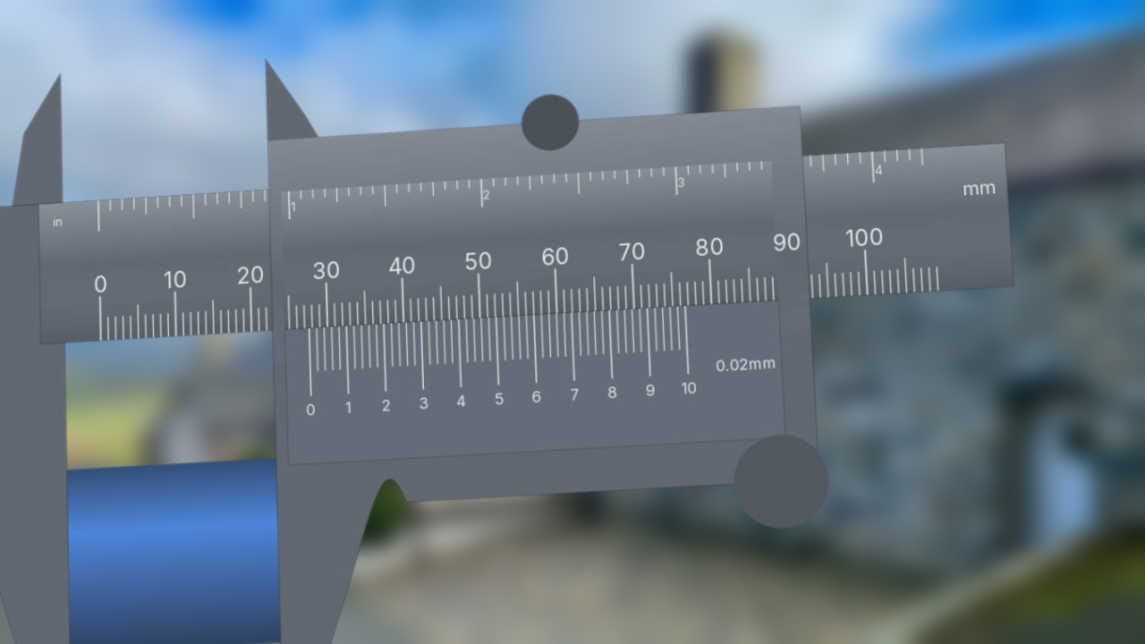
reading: mm 27.6
